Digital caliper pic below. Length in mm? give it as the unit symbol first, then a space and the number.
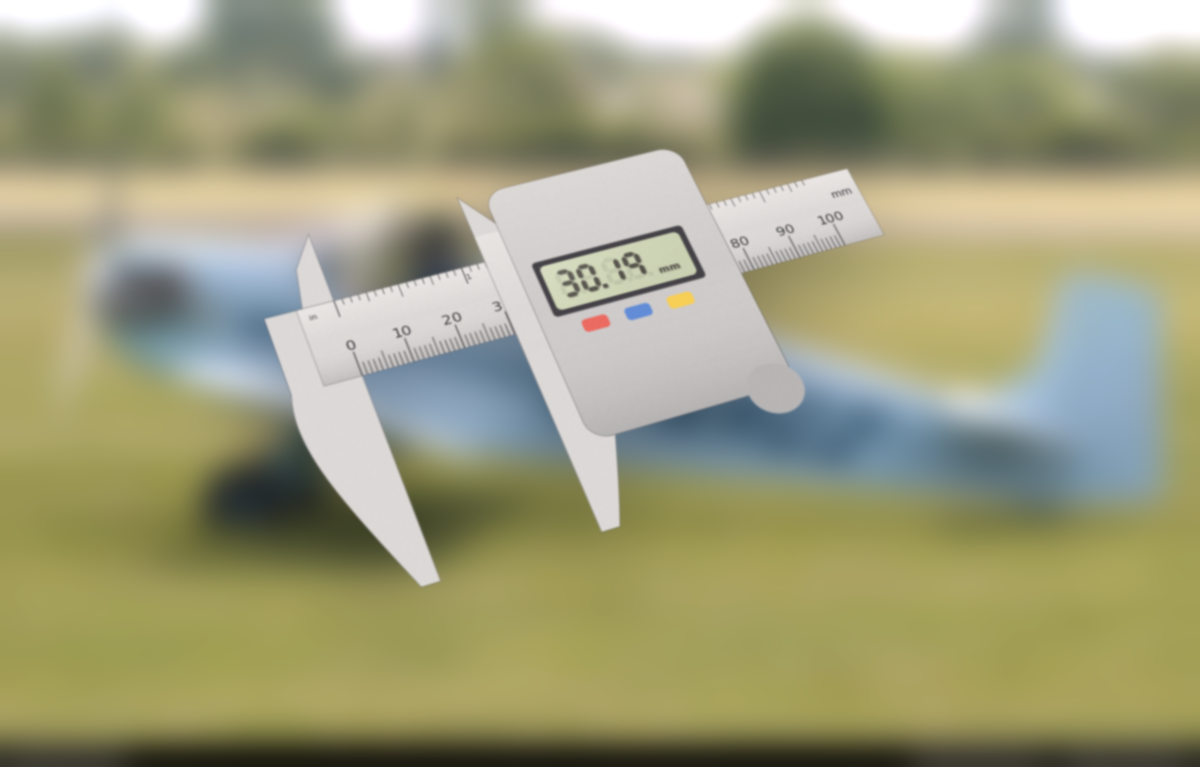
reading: mm 30.19
